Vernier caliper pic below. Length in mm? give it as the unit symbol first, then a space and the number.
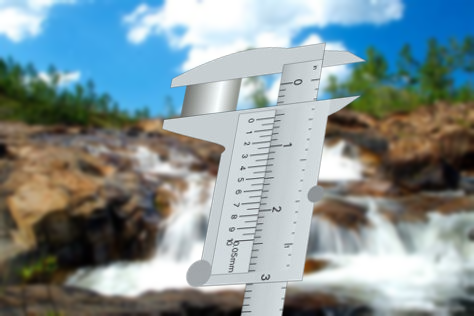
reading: mm 5.4
